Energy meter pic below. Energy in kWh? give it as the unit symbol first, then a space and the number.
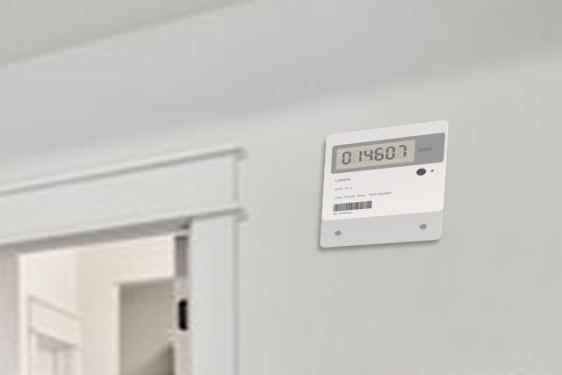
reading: kWh 14607
